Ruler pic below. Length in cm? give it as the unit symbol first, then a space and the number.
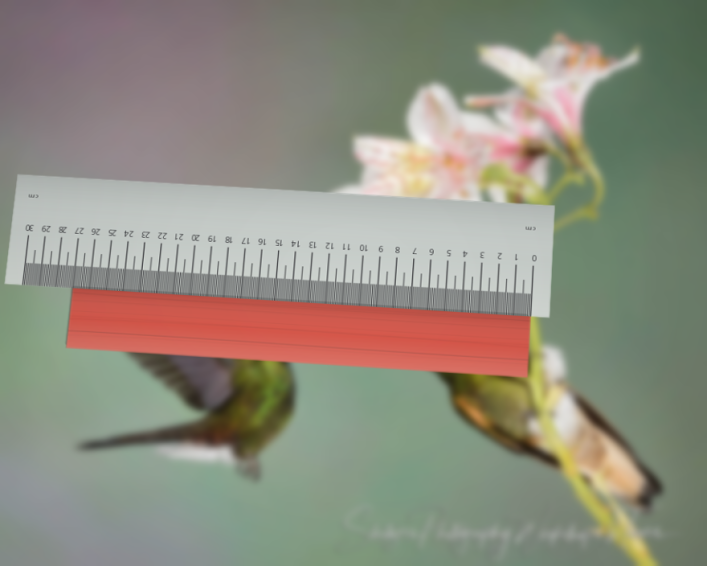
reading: cm 27
